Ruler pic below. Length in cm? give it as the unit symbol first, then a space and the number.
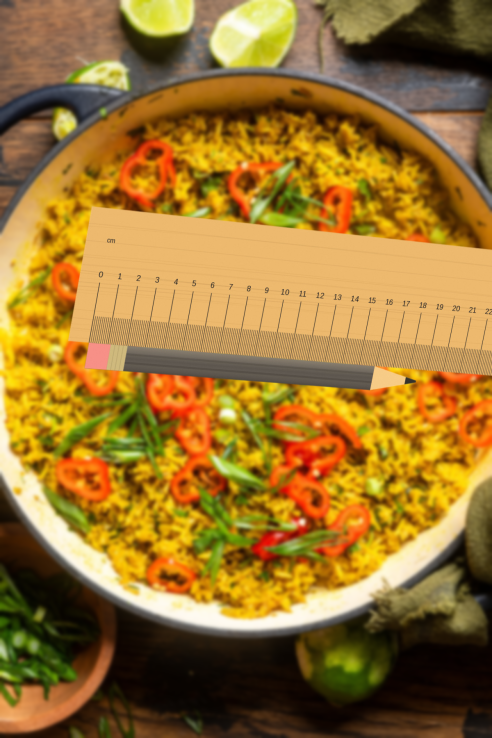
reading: cm 18.5
